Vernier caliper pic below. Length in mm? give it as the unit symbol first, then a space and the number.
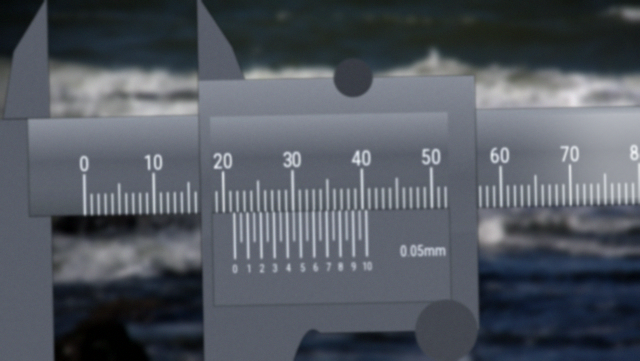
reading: mm 21.5
